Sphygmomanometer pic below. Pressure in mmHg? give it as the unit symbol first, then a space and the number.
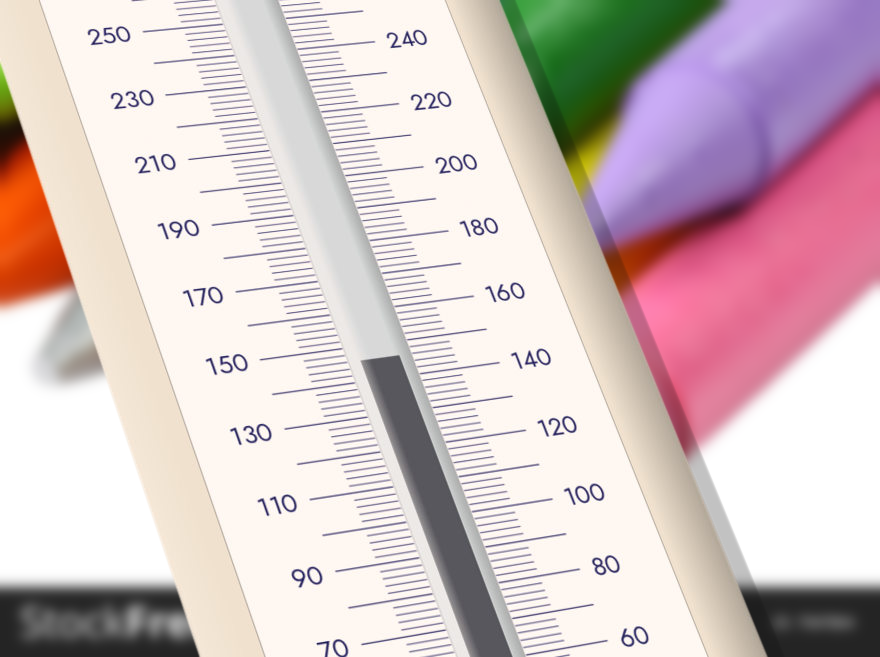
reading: mmHg 146
